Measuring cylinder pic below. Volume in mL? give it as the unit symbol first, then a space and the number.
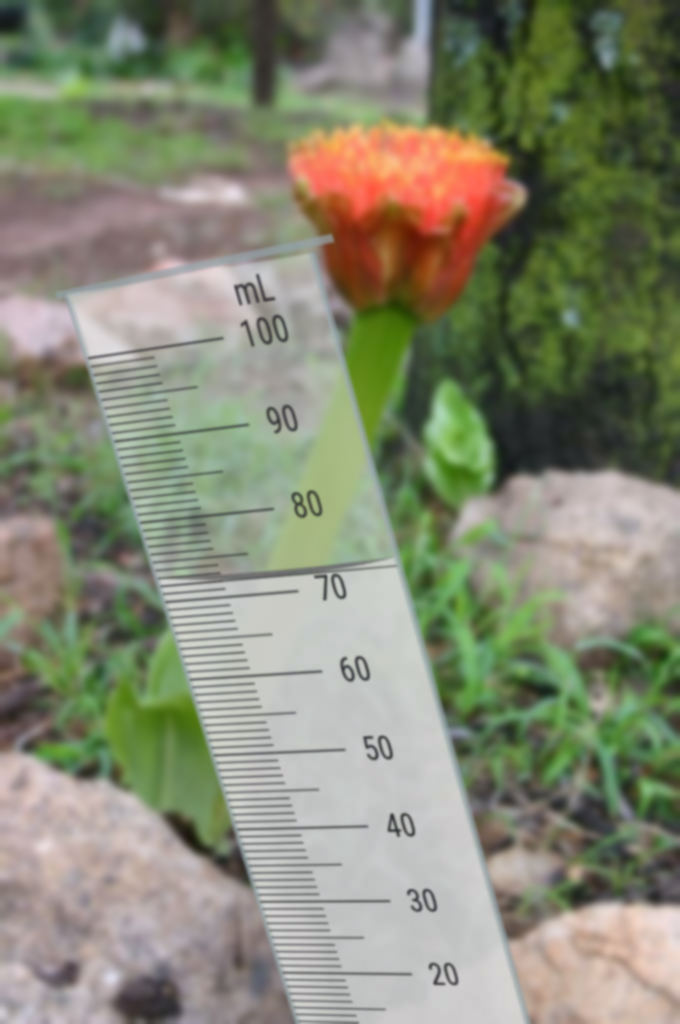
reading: mL 72
